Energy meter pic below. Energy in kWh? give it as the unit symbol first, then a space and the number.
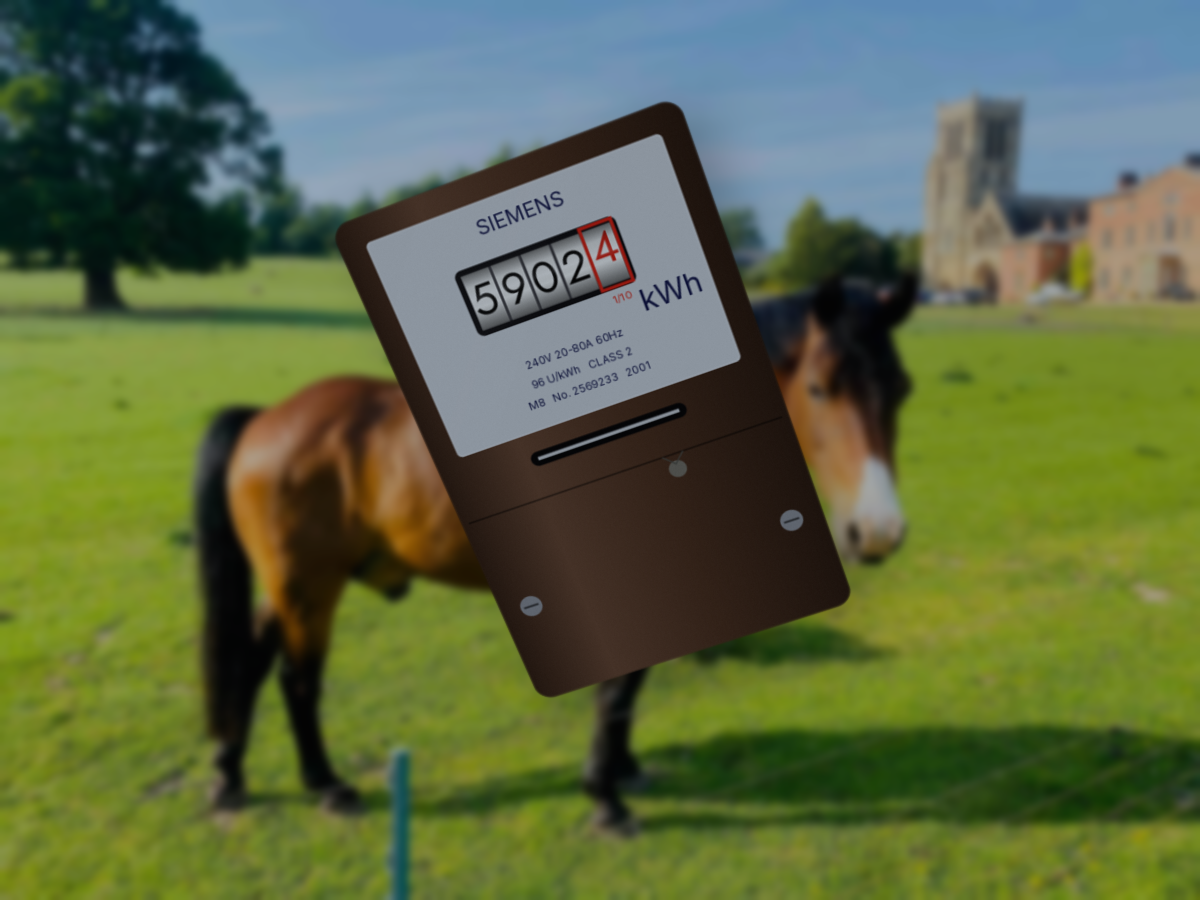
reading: kWh 5902.4
